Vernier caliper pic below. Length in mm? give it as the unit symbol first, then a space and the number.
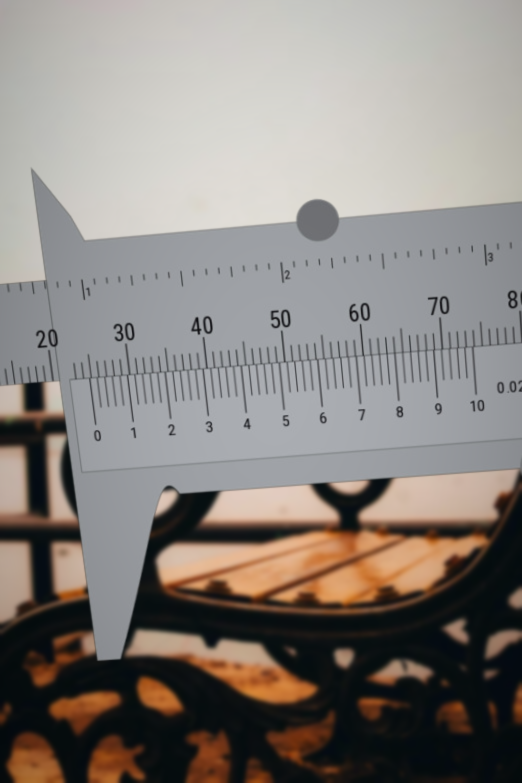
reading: mm 24.8
